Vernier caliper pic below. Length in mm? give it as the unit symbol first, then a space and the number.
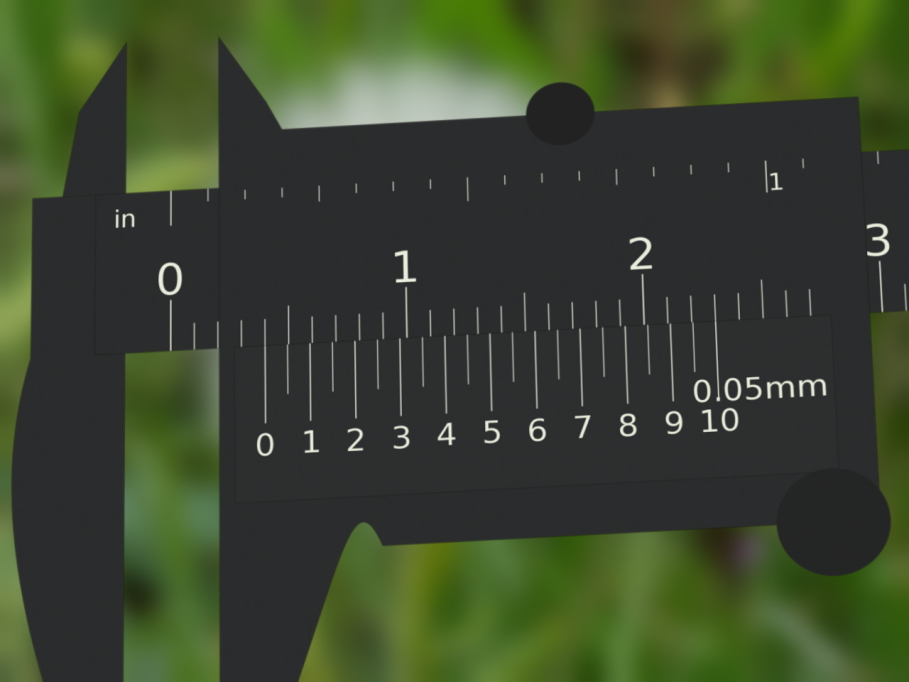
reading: mm 4.00
